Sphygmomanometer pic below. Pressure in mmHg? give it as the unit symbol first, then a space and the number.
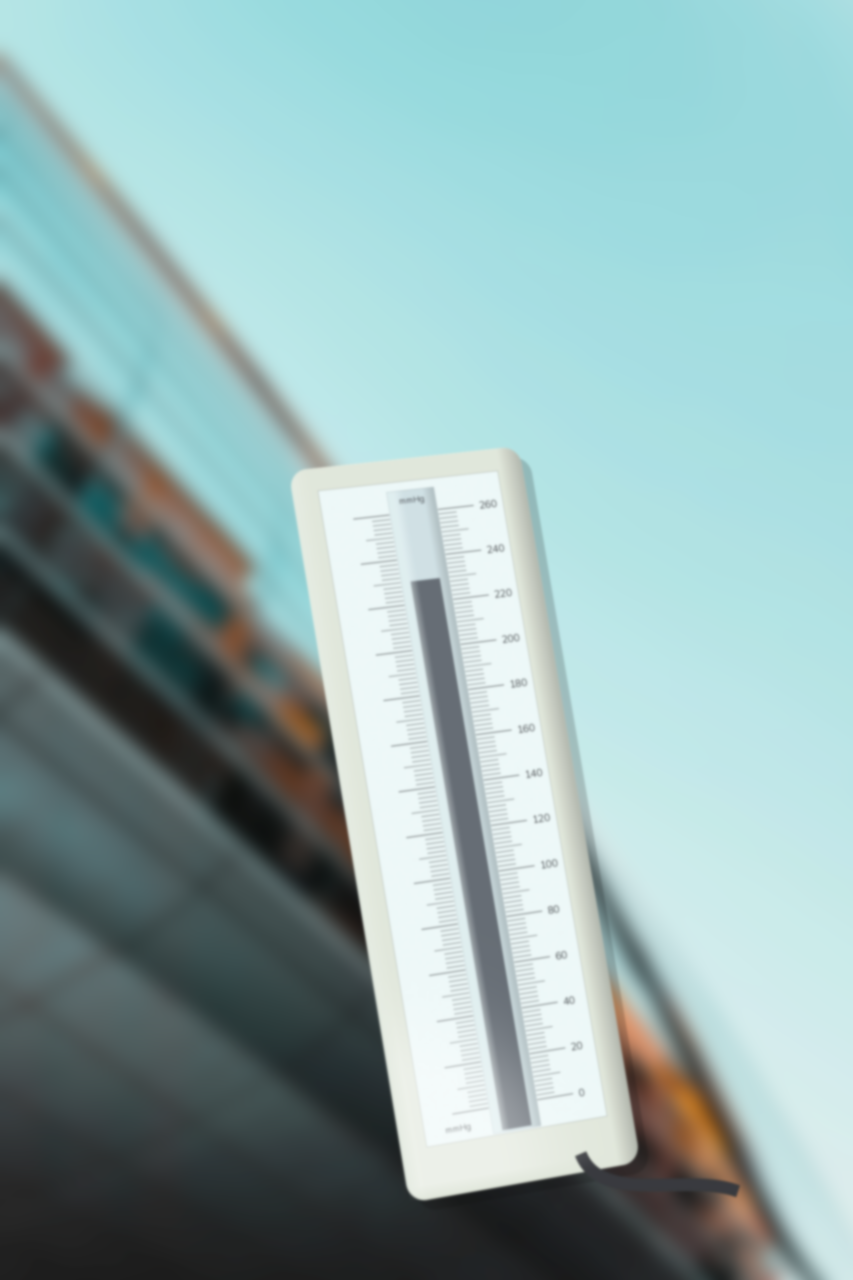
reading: mmHg 230
